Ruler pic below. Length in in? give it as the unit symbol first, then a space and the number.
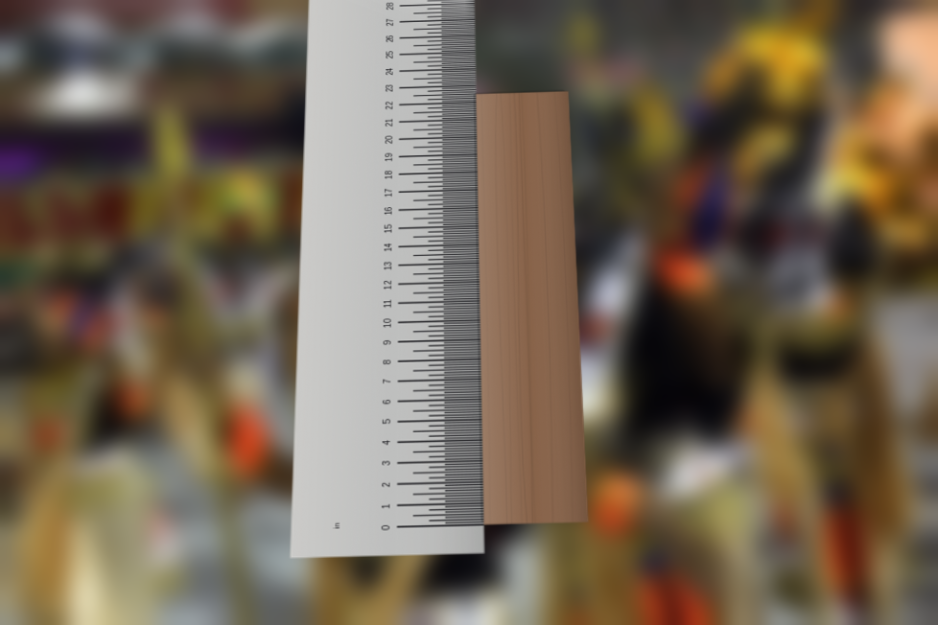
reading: in 22.5
